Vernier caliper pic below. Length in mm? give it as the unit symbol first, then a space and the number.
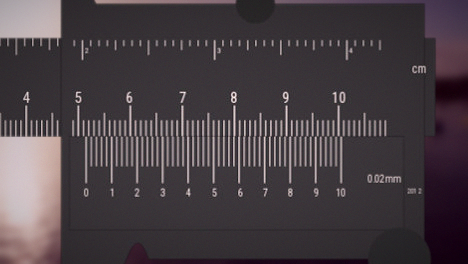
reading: mm 51.5
